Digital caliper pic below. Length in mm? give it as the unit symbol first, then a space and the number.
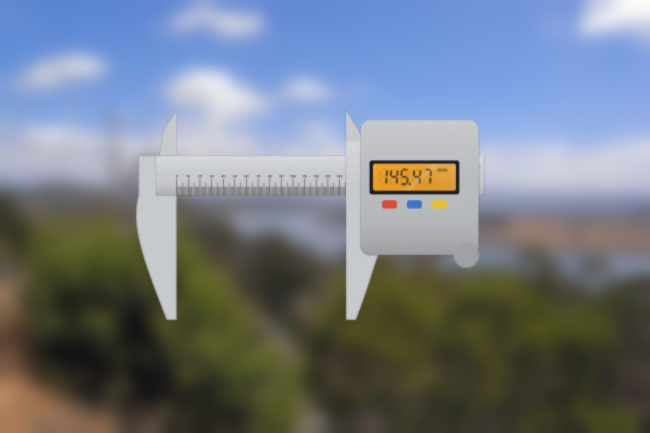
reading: mm 145.47
